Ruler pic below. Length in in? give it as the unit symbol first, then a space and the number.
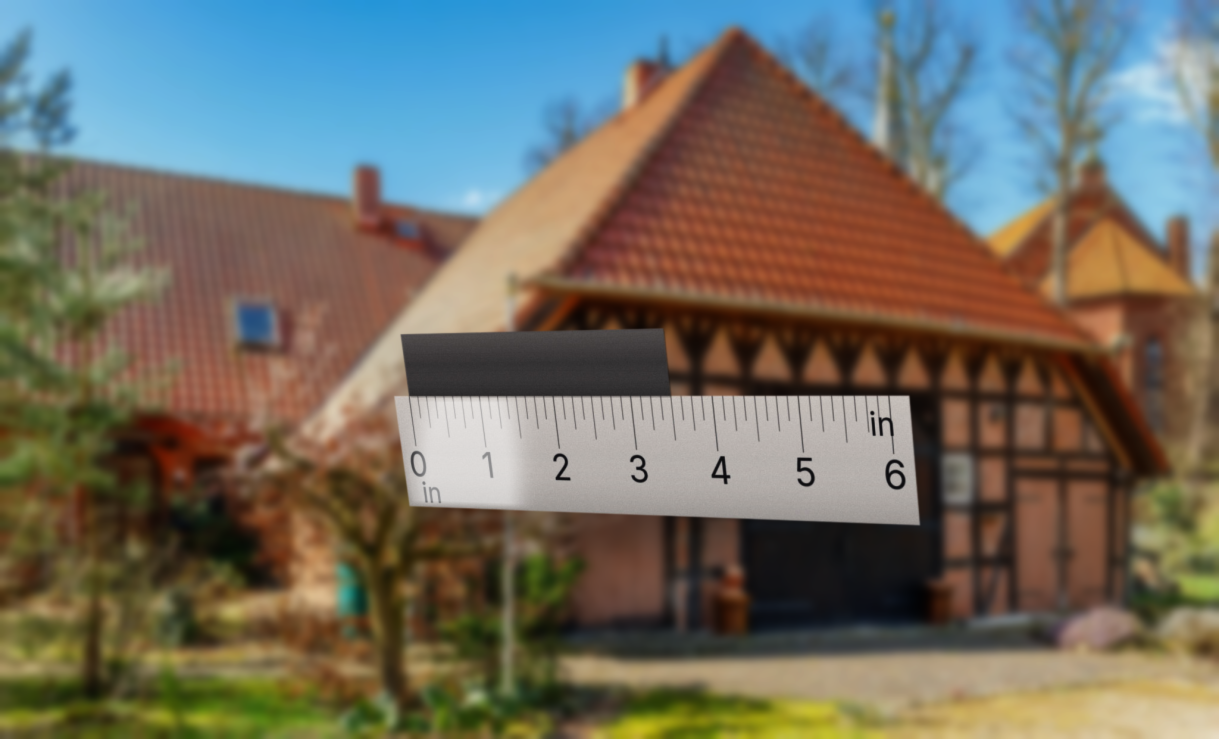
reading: in 3.5
